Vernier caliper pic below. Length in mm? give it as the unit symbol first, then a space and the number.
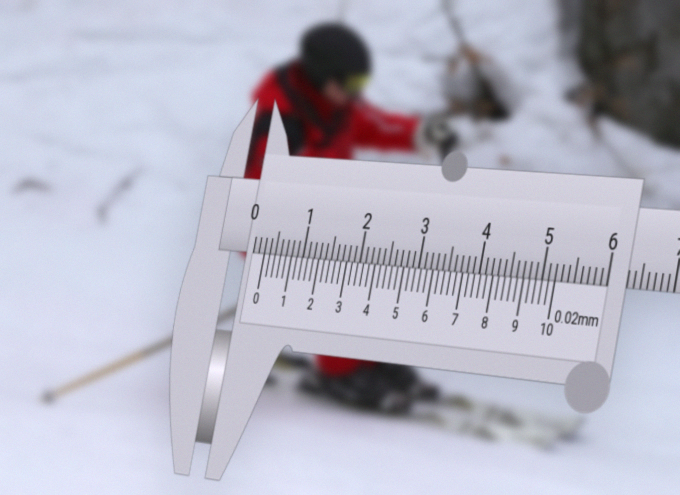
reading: mm 3.0
